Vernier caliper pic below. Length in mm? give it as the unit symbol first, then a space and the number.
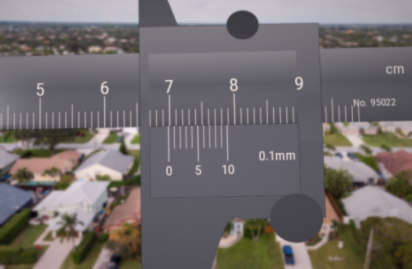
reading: mm 69.8
